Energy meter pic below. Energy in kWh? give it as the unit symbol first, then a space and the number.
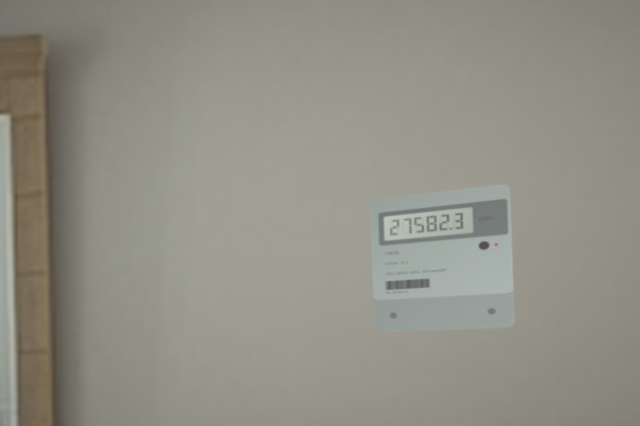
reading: kWh 27582.3
